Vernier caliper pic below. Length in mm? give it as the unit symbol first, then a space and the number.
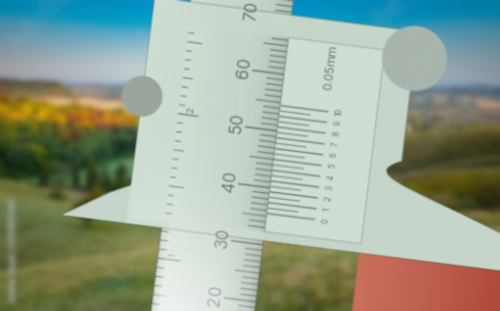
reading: mm 35.5
